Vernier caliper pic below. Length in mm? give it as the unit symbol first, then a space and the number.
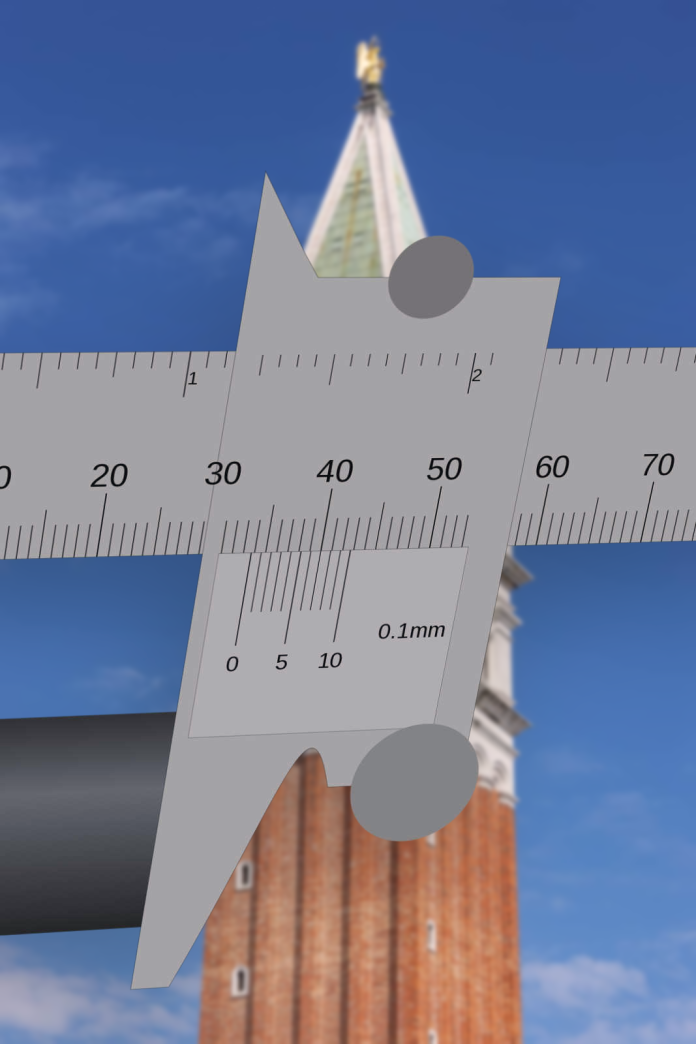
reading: mm 33.7
